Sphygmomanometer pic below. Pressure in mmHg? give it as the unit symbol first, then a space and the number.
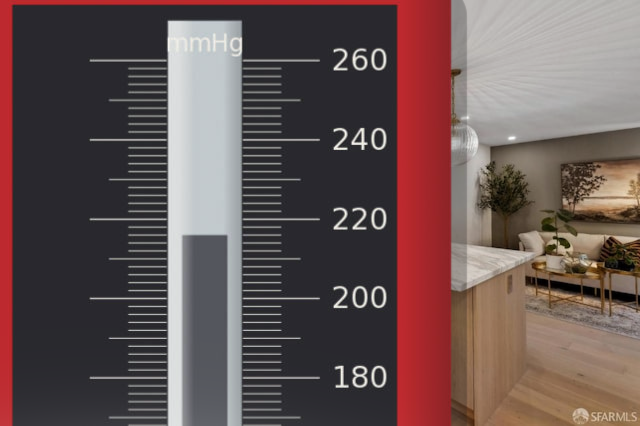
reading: mmHg 216
